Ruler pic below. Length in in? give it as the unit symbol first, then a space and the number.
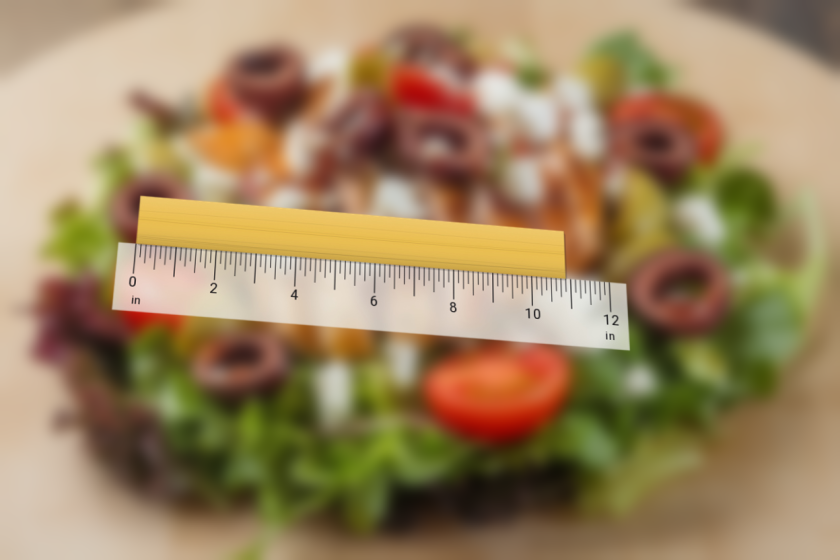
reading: in 10.875
